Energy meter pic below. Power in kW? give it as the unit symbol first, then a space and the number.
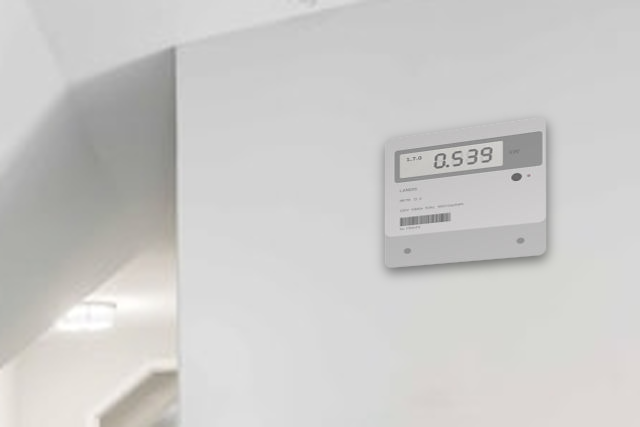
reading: kW 0.539
